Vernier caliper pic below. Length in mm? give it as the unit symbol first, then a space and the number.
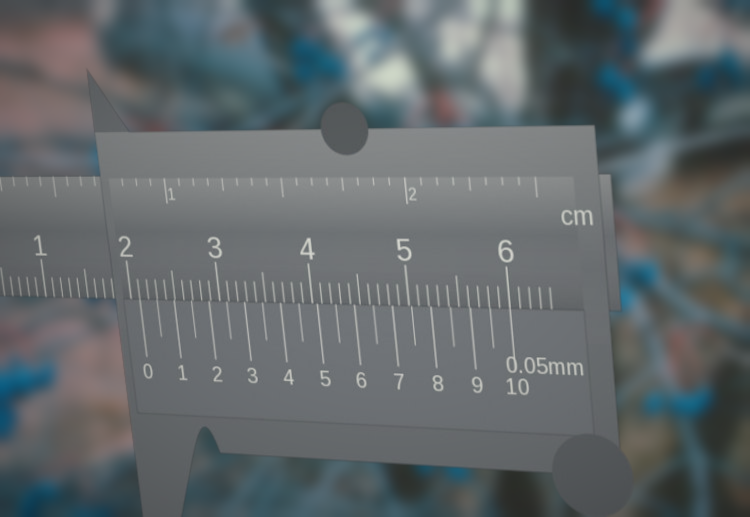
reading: mm 21.0
